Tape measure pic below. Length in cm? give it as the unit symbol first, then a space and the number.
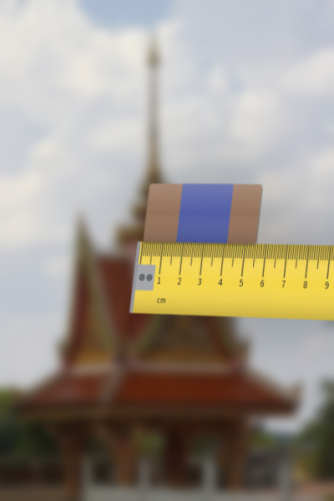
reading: cm 5.5
